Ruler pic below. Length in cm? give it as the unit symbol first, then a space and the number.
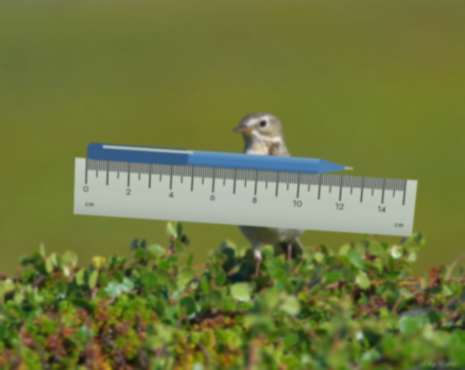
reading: cm 12.5
